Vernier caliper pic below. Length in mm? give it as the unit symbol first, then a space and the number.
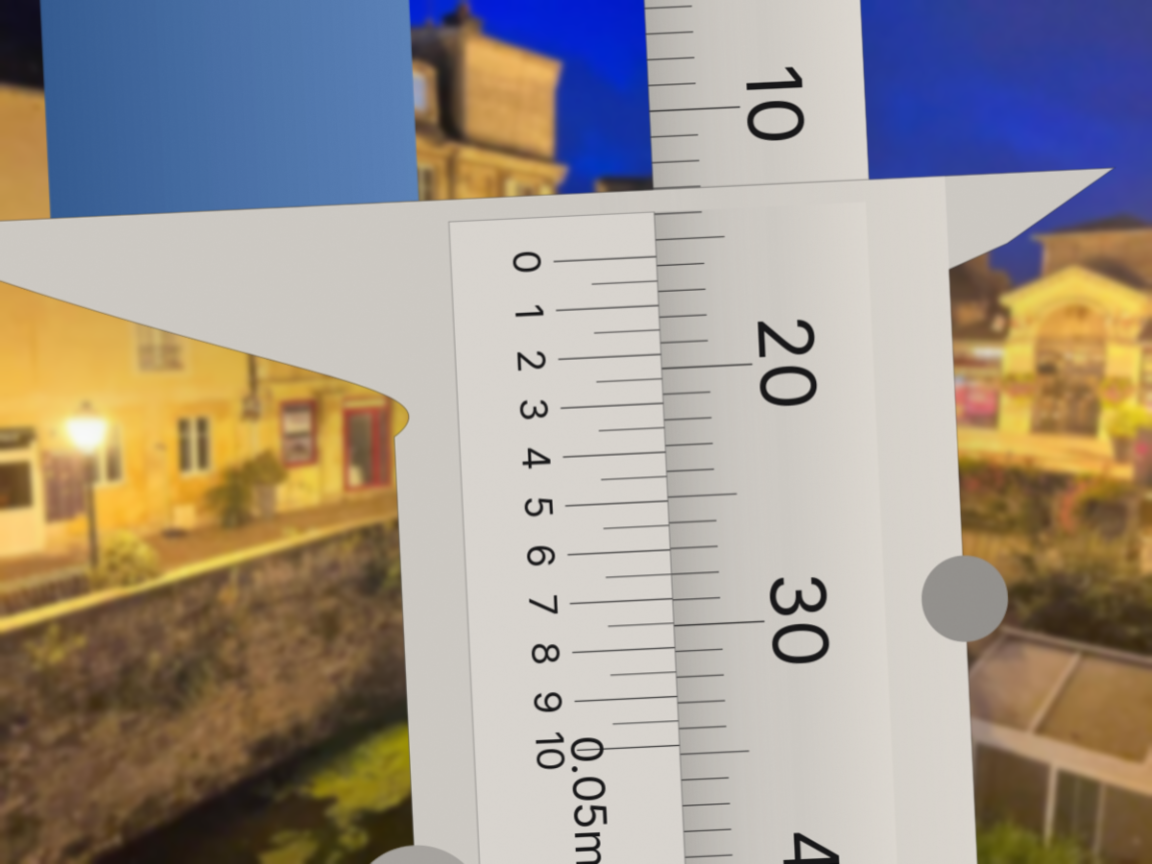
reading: mm 15.65
